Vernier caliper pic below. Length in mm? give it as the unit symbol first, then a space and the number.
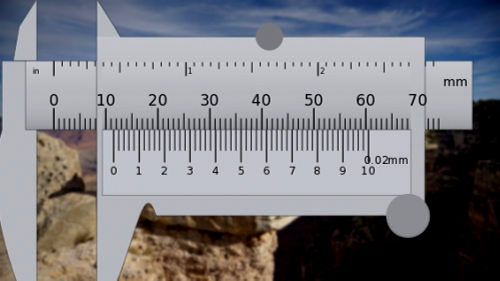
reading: mm 11.5
